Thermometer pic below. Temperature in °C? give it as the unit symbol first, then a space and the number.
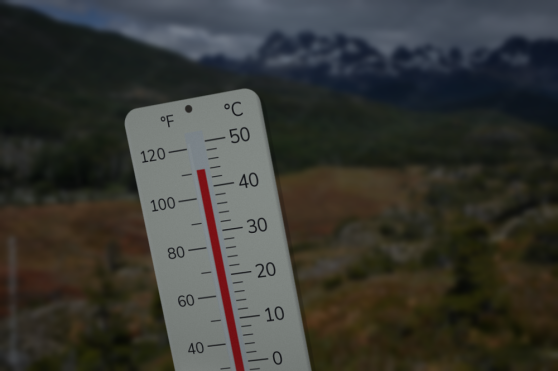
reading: °C 44
